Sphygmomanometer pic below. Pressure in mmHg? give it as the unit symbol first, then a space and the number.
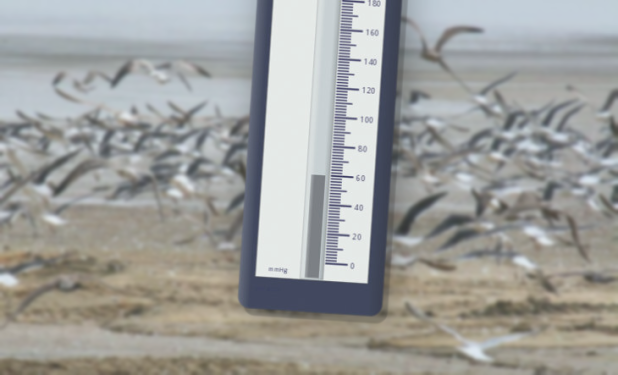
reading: mmHg 60
